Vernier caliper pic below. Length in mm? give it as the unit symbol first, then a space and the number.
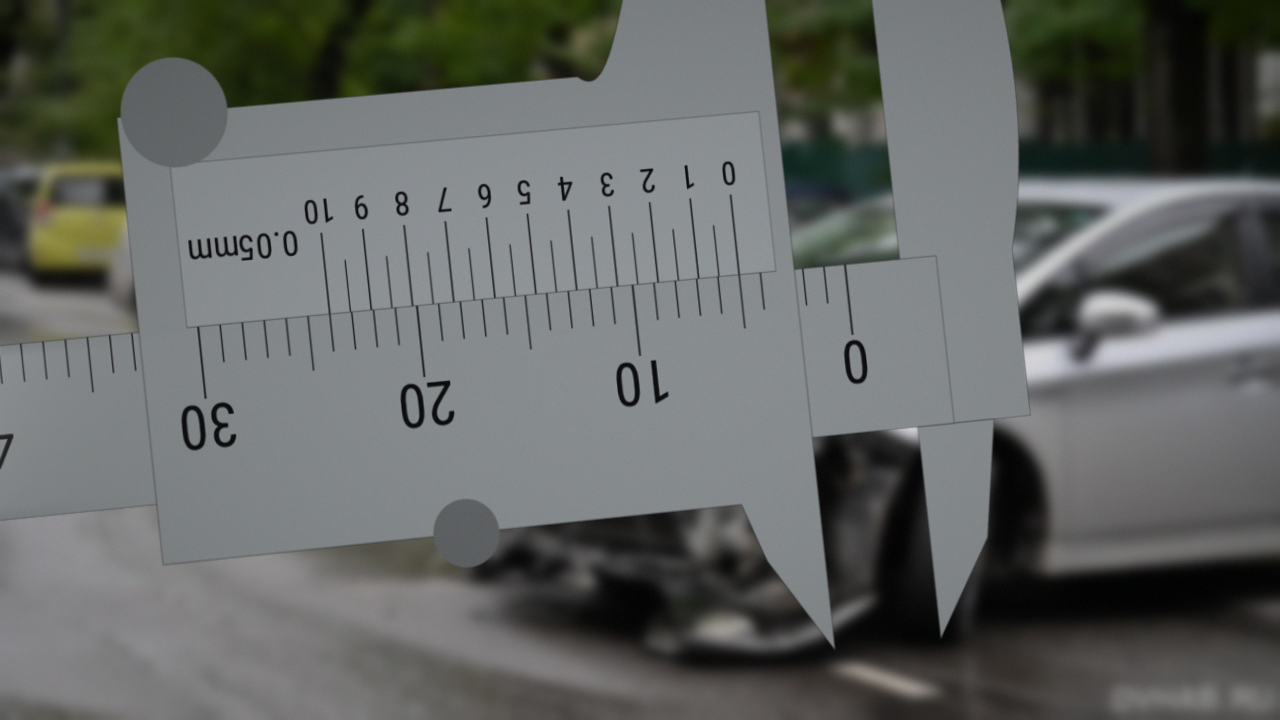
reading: mm 5.0
